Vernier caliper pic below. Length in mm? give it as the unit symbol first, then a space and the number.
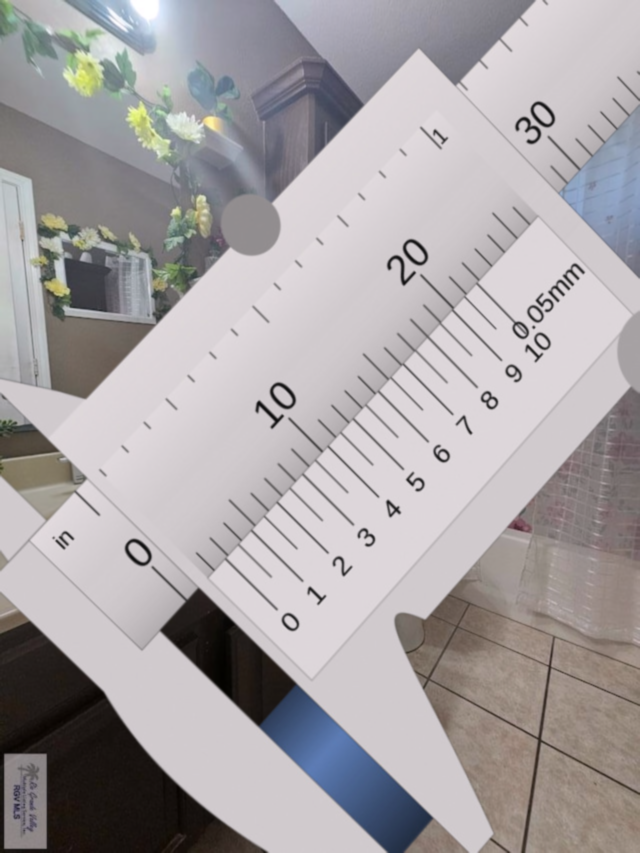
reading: mm 2.8
